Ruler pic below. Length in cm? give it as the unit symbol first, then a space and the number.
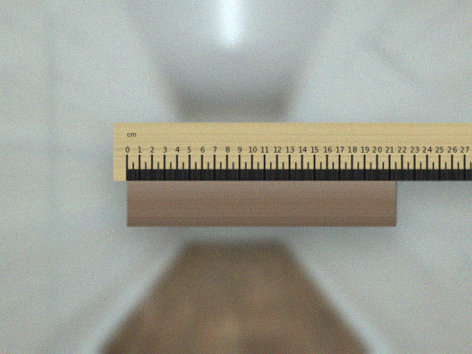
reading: cm 21.5
